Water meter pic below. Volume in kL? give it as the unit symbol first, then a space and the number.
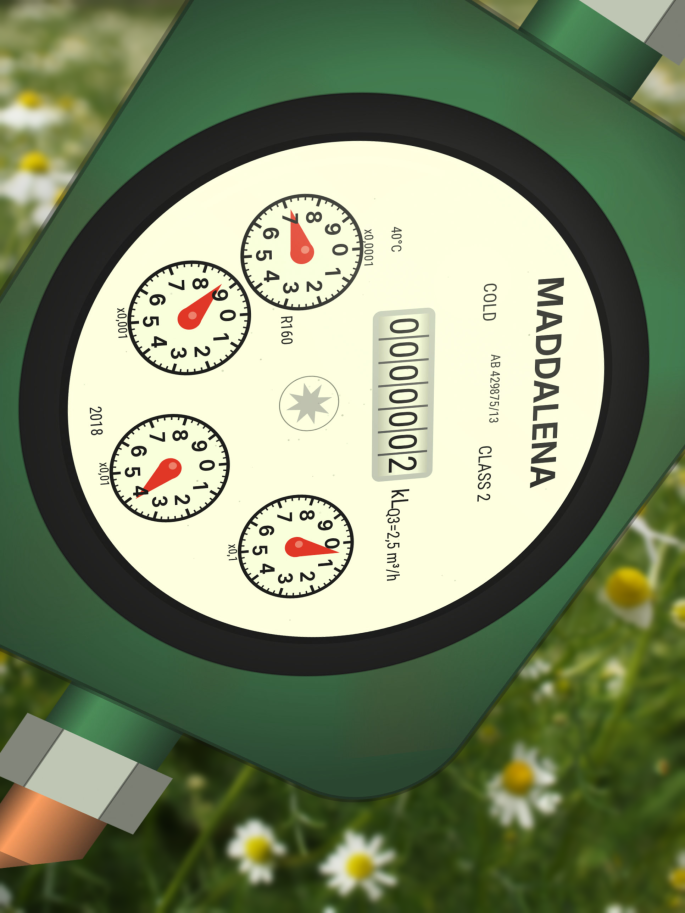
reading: kL 2.0387
